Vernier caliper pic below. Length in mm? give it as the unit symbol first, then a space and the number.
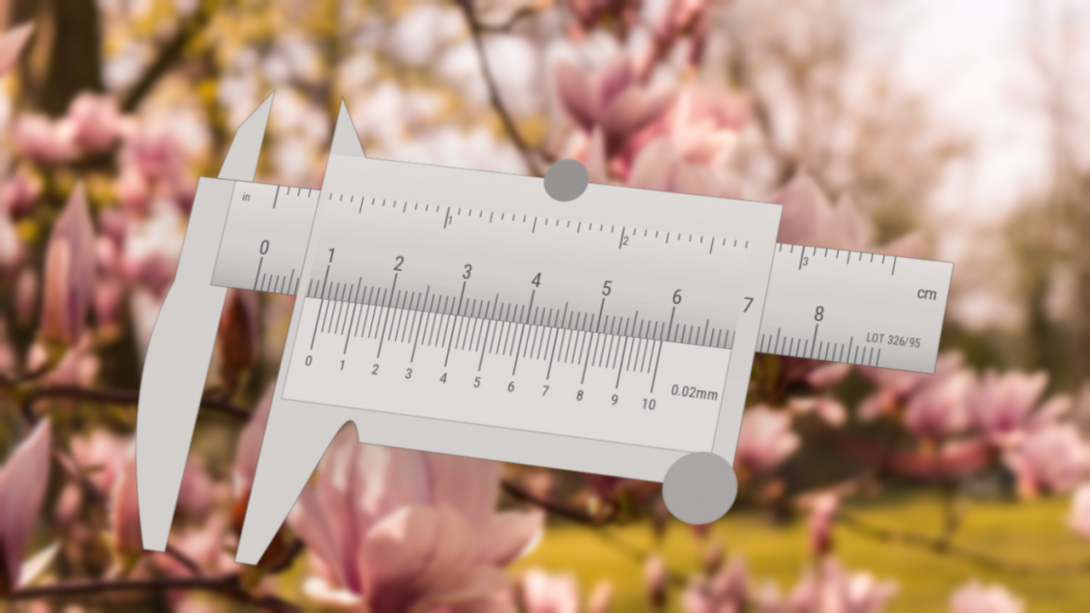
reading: mm 10.2
